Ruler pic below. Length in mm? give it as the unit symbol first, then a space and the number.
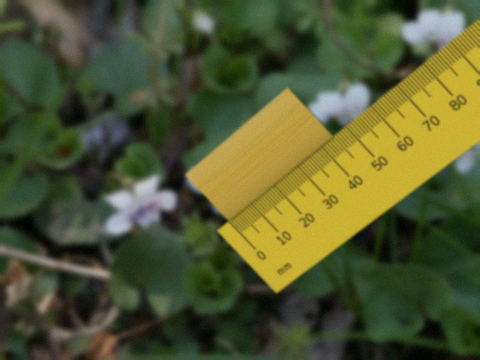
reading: mm 45
